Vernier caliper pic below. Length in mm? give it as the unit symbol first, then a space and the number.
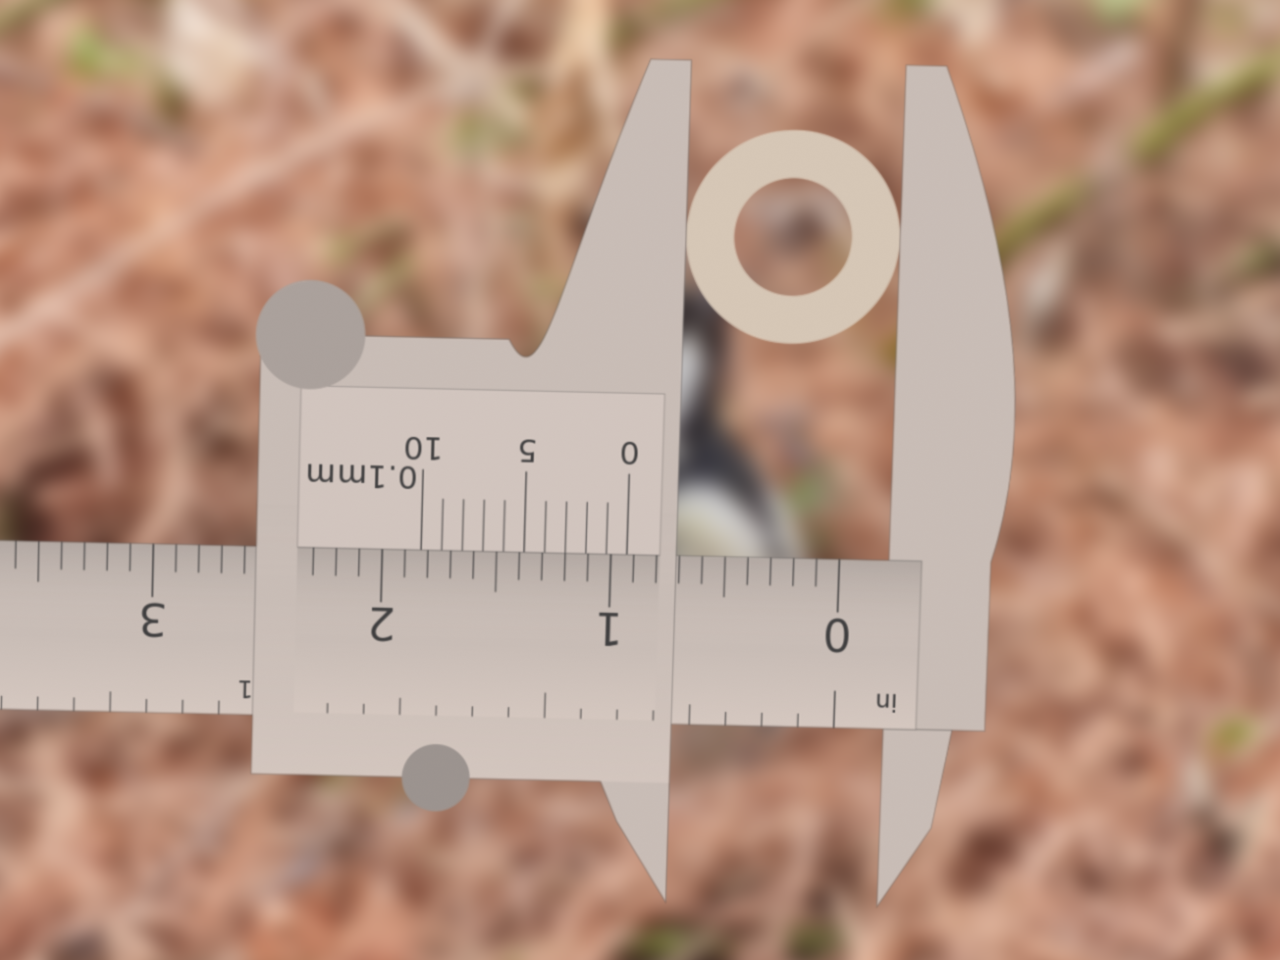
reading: mm 9.3
